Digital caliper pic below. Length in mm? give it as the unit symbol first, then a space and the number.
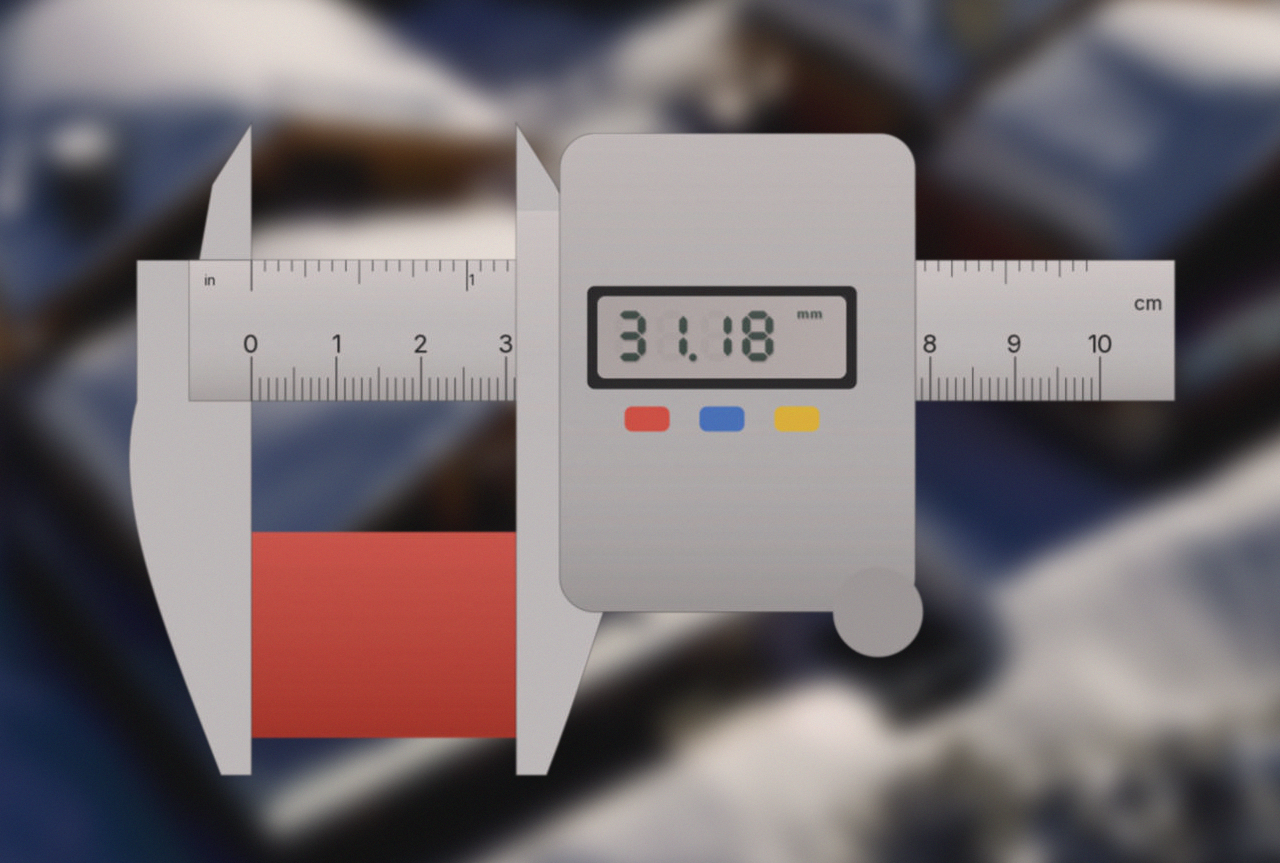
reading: mm 31.18
